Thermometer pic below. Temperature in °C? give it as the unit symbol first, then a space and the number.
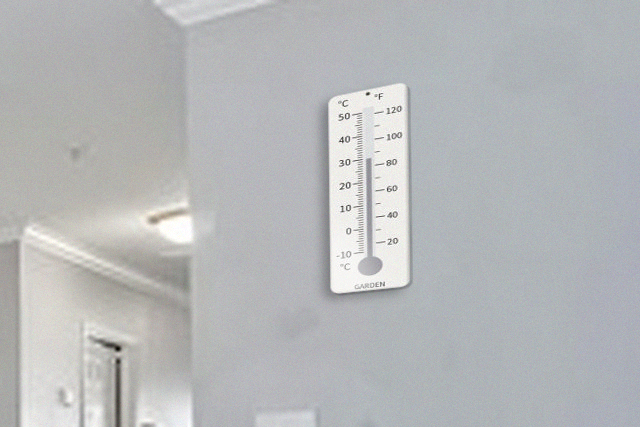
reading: °C 30
